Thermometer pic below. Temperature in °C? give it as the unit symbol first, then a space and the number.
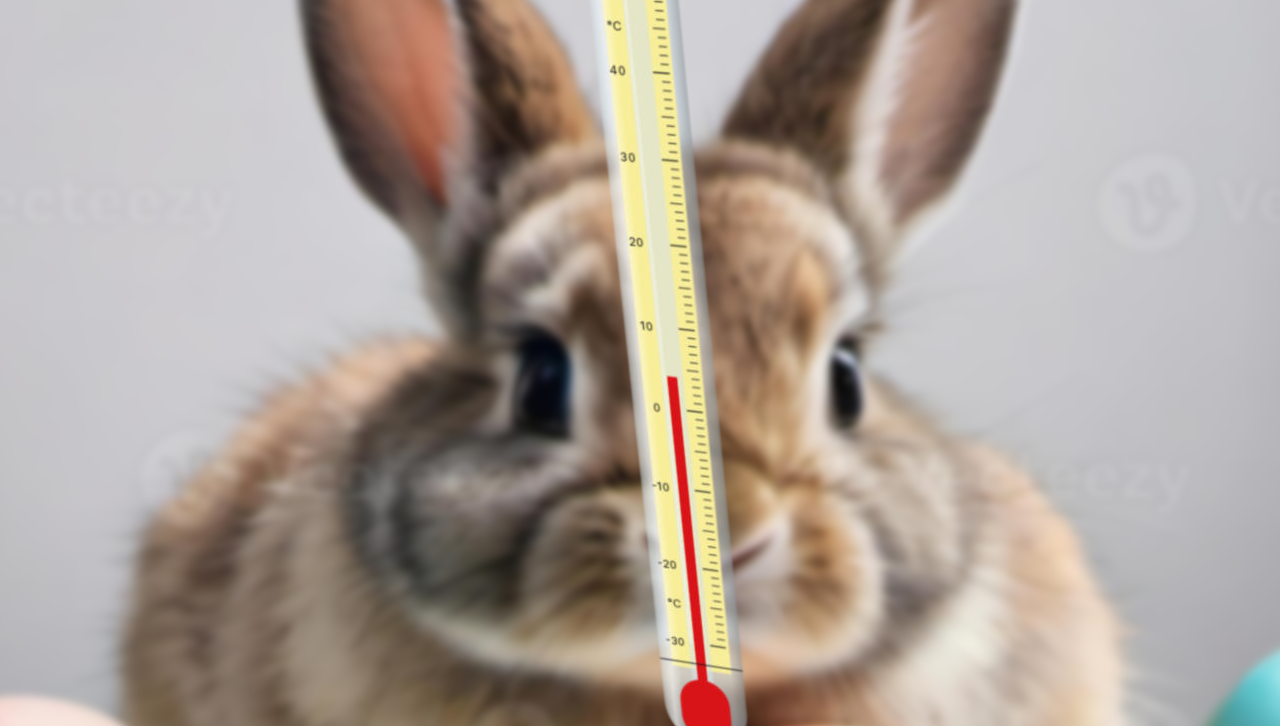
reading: °C 4
